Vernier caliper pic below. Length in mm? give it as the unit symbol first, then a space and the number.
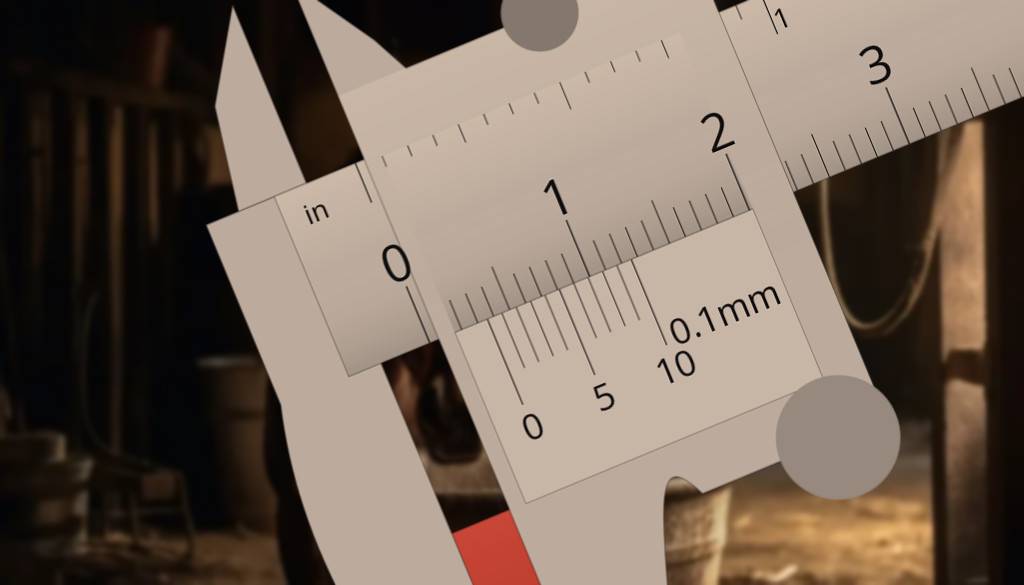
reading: mm 3.6
